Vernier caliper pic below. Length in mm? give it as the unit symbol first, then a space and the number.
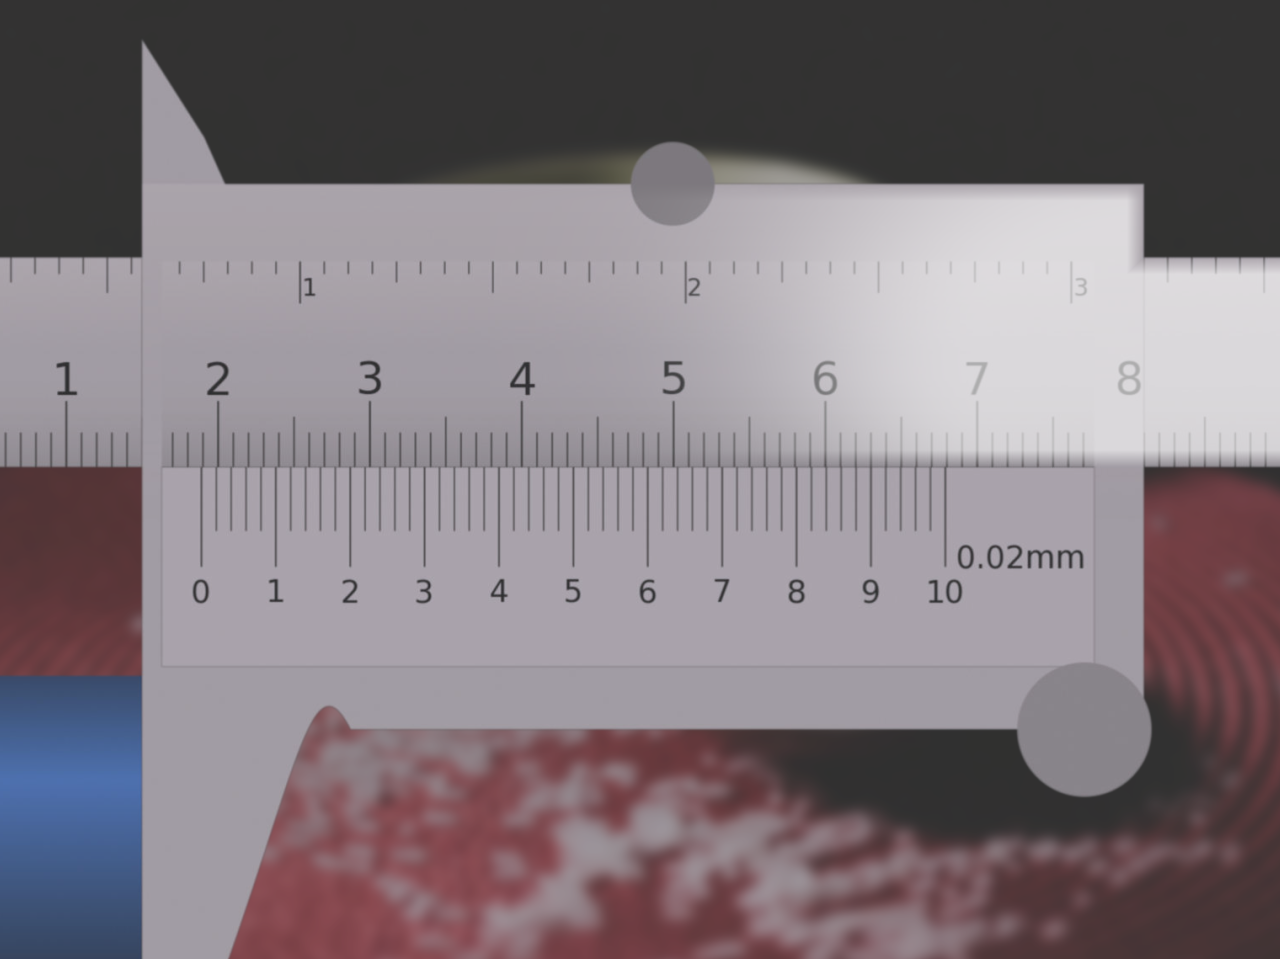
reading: mm 18.9
